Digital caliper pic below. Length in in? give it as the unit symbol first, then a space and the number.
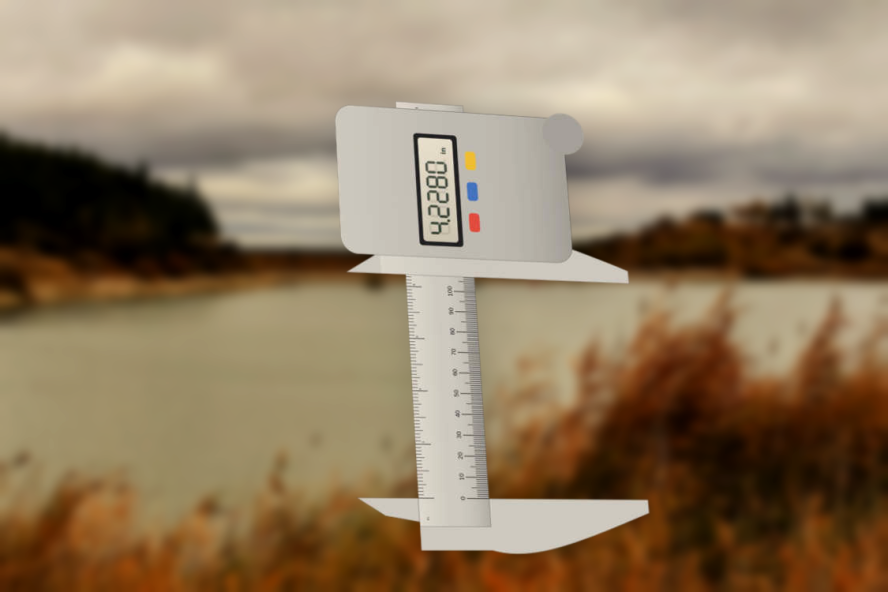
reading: in 4.2280
